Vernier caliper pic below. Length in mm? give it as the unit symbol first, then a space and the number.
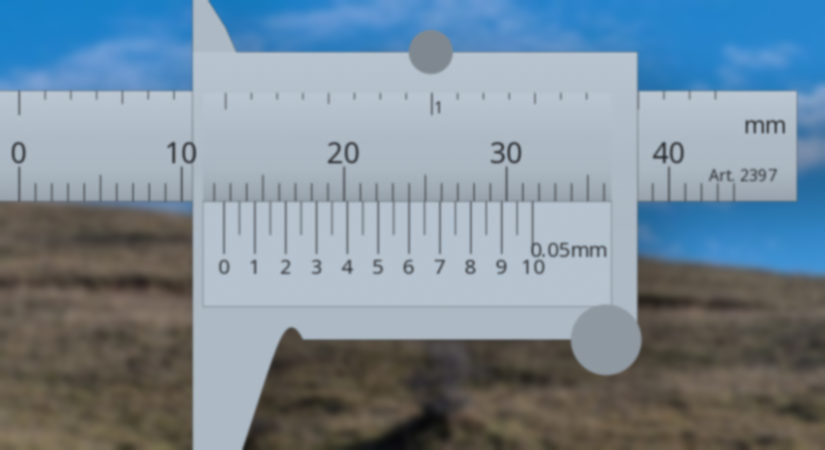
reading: mm 12.6
